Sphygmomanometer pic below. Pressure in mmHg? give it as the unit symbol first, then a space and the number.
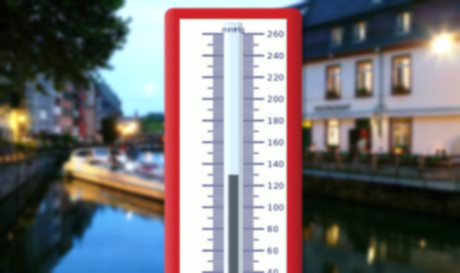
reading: mmHg 130
